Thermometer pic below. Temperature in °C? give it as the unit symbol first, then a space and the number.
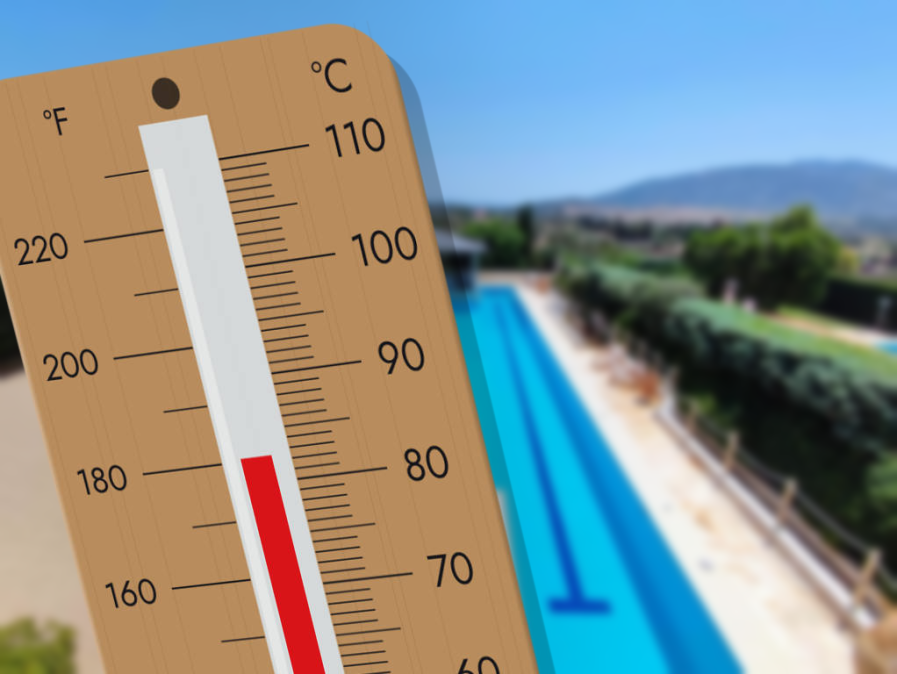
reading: °C 82.5
